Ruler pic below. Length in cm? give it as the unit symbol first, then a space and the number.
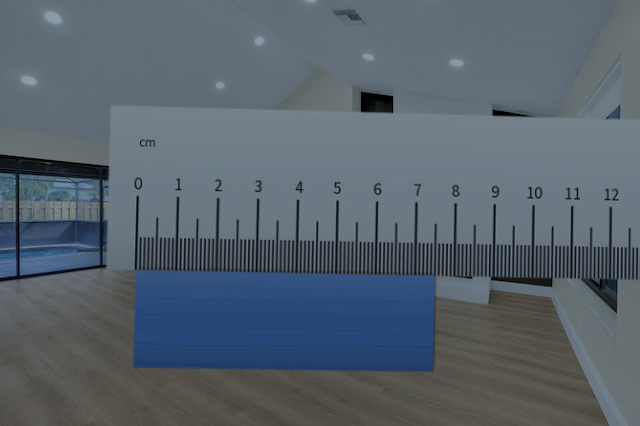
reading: cm 7.5
